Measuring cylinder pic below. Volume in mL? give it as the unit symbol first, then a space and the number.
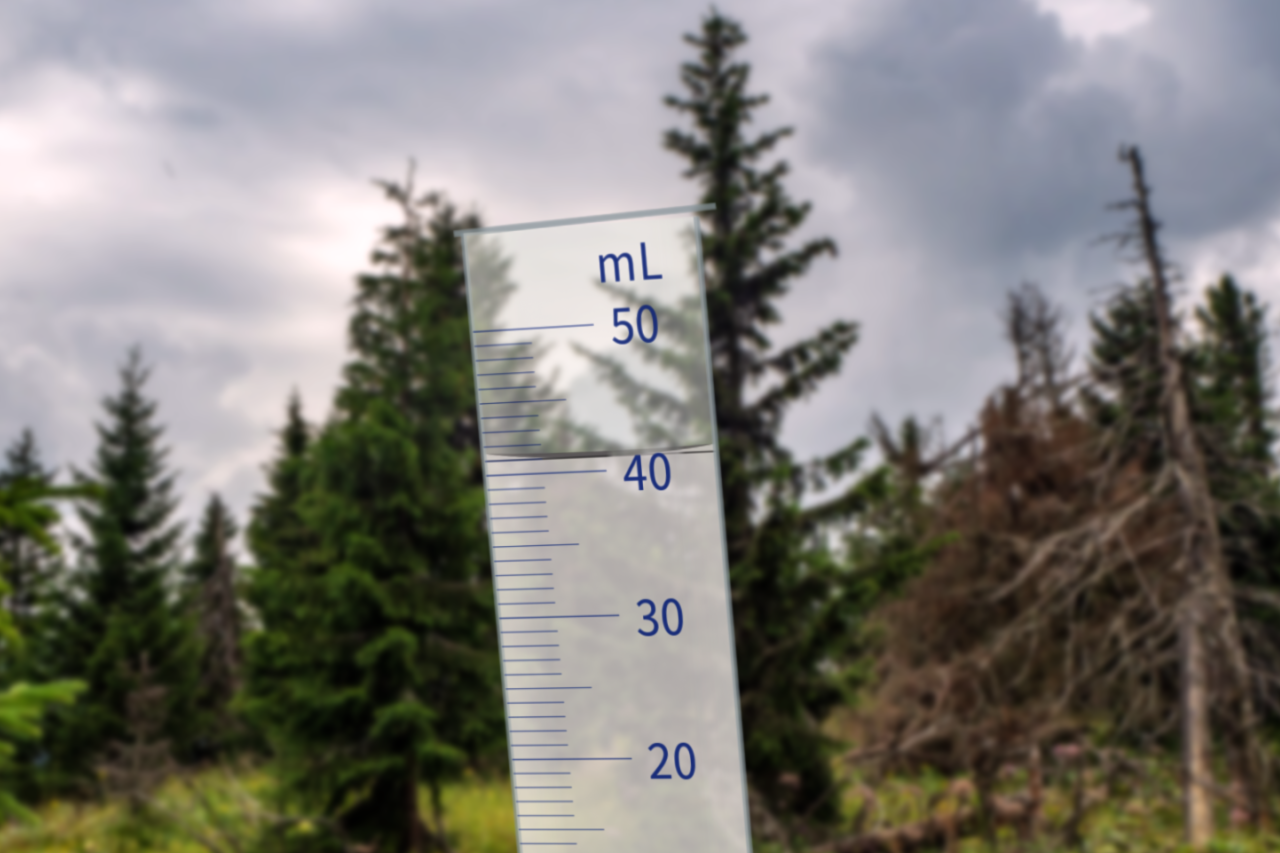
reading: mL 41
